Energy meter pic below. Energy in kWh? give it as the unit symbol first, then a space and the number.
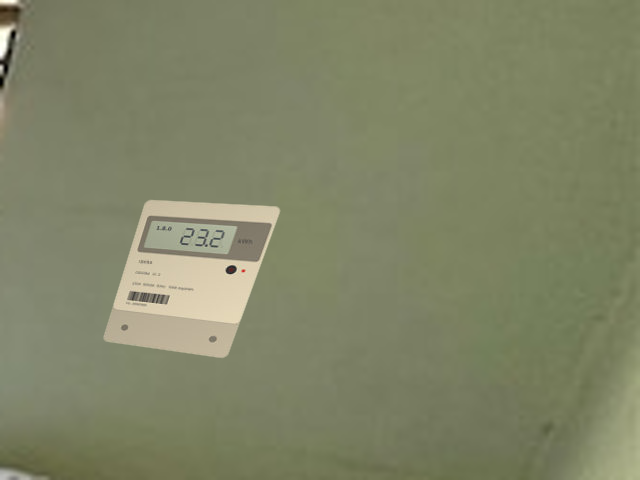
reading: kWh 23.2
